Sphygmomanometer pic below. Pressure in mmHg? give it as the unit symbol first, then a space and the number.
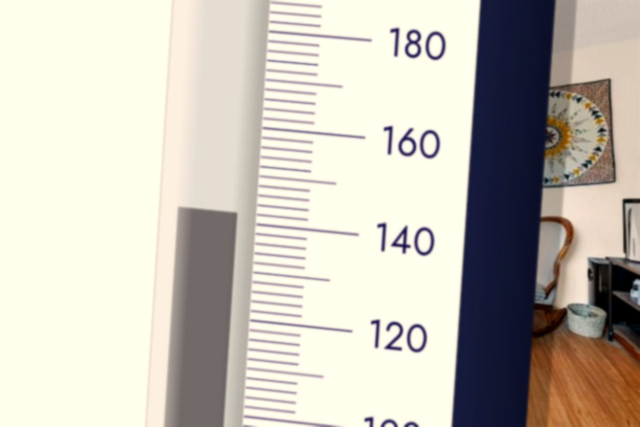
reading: mmHg 142
